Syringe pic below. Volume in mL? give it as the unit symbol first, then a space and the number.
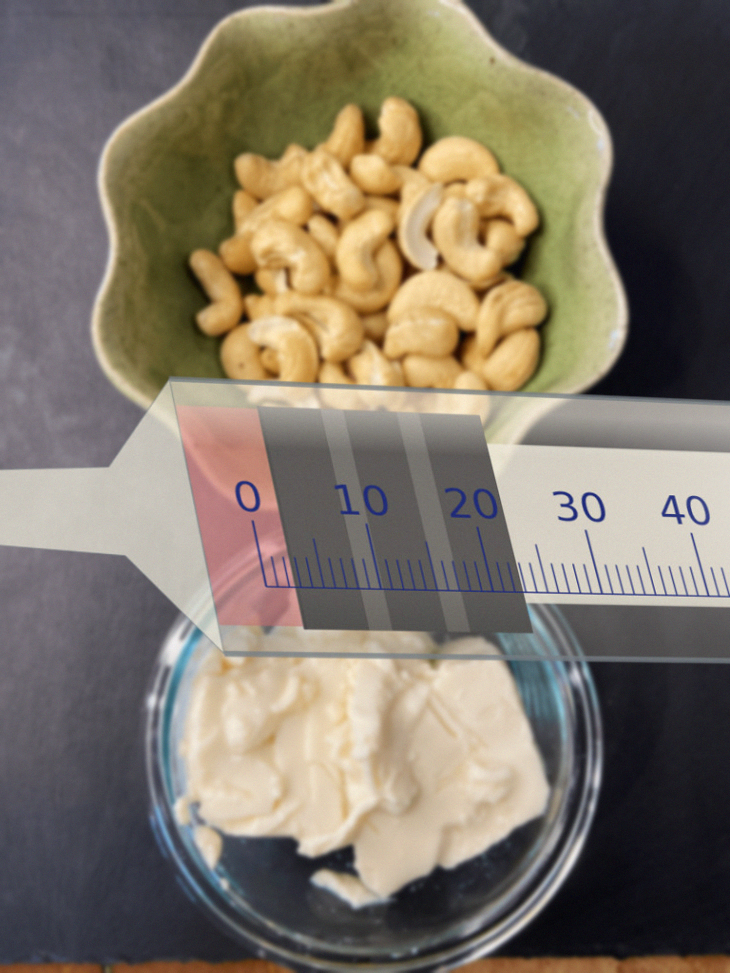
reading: mL 2.5
